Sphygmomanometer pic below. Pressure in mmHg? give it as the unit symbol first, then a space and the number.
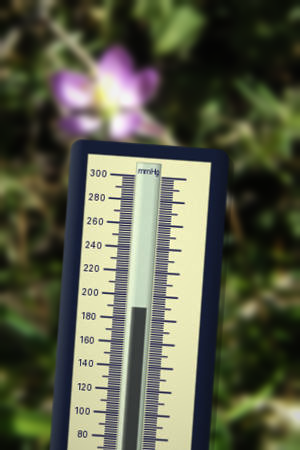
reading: mmHg 190
